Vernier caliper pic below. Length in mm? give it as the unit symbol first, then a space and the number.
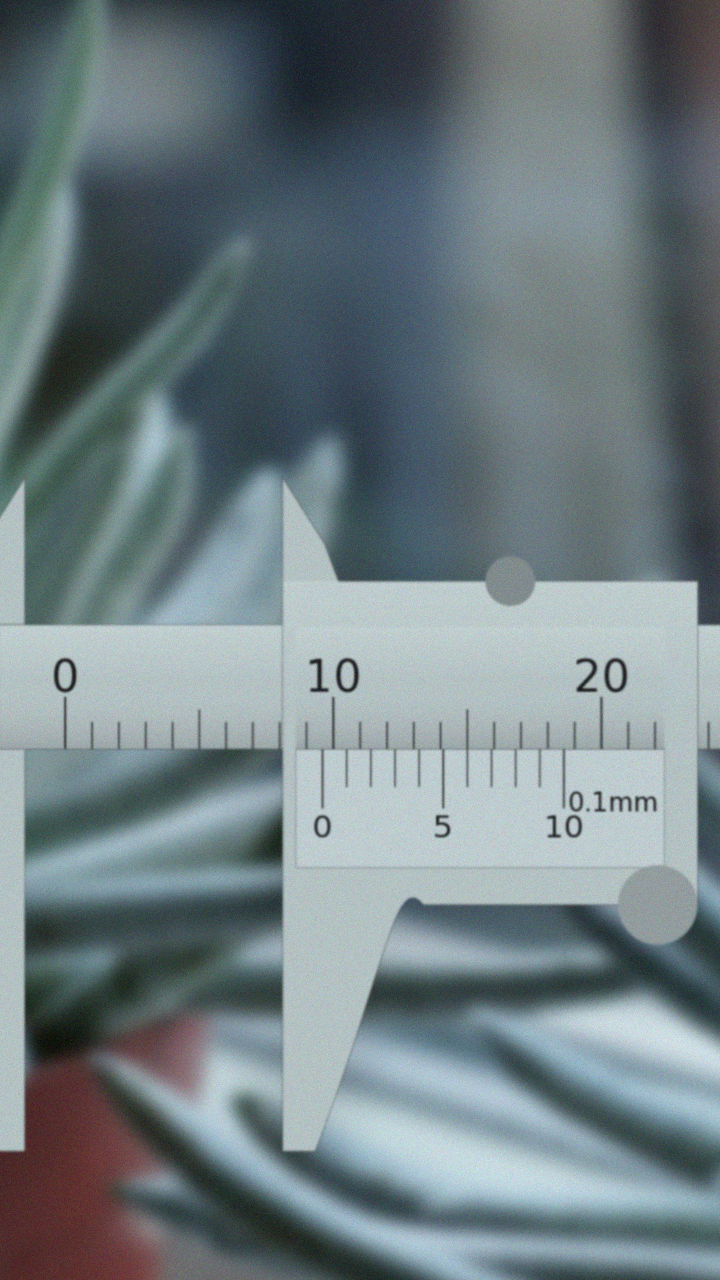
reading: mm 9.6
